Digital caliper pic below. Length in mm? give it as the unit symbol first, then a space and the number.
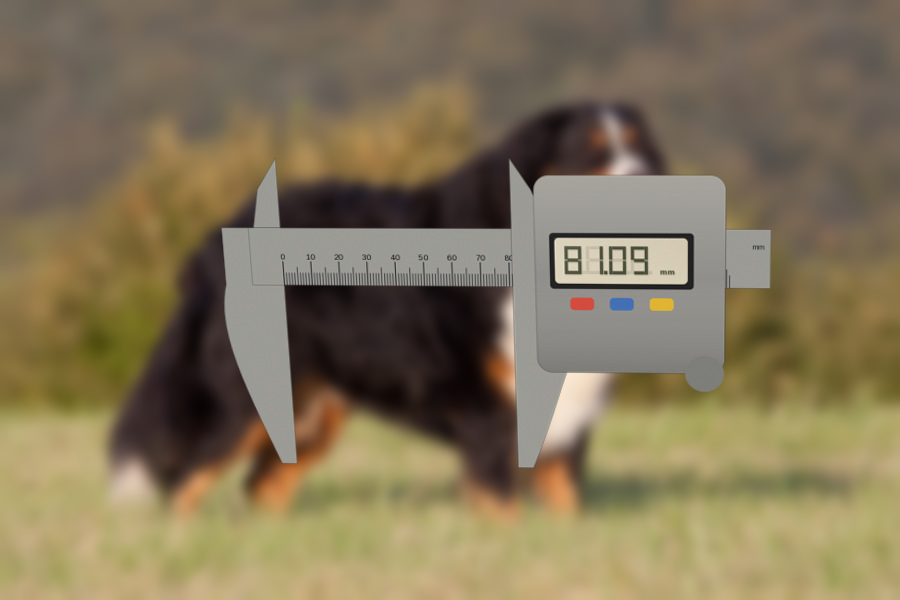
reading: mm 81.09
